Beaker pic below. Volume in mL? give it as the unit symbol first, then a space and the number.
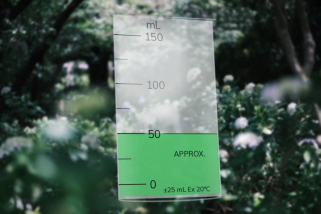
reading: mL 50
